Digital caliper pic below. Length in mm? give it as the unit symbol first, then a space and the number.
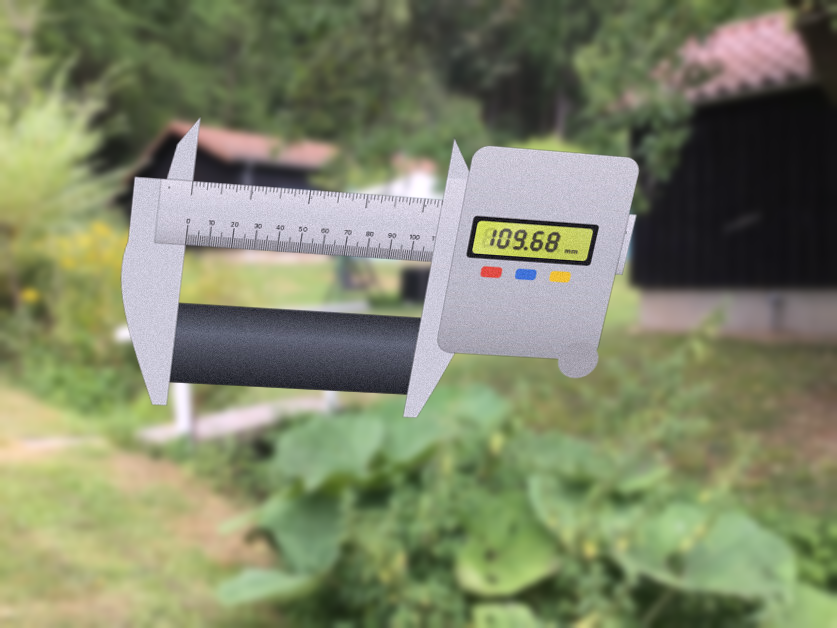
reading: mm 109.68
